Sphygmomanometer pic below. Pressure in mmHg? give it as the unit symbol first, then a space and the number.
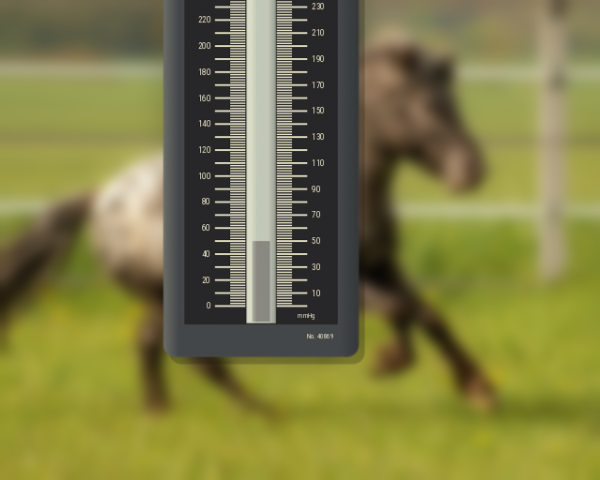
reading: mmHg 50
